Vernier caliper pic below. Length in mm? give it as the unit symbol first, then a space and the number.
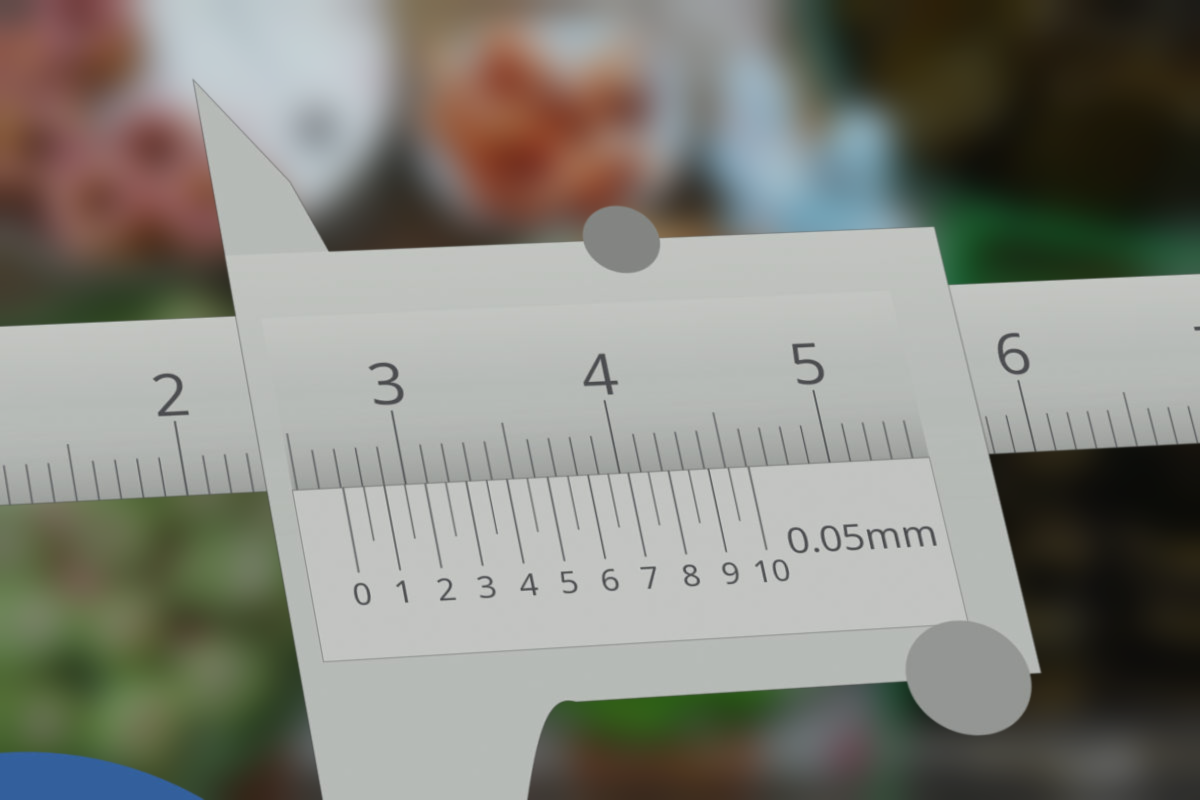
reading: mm 27.1
